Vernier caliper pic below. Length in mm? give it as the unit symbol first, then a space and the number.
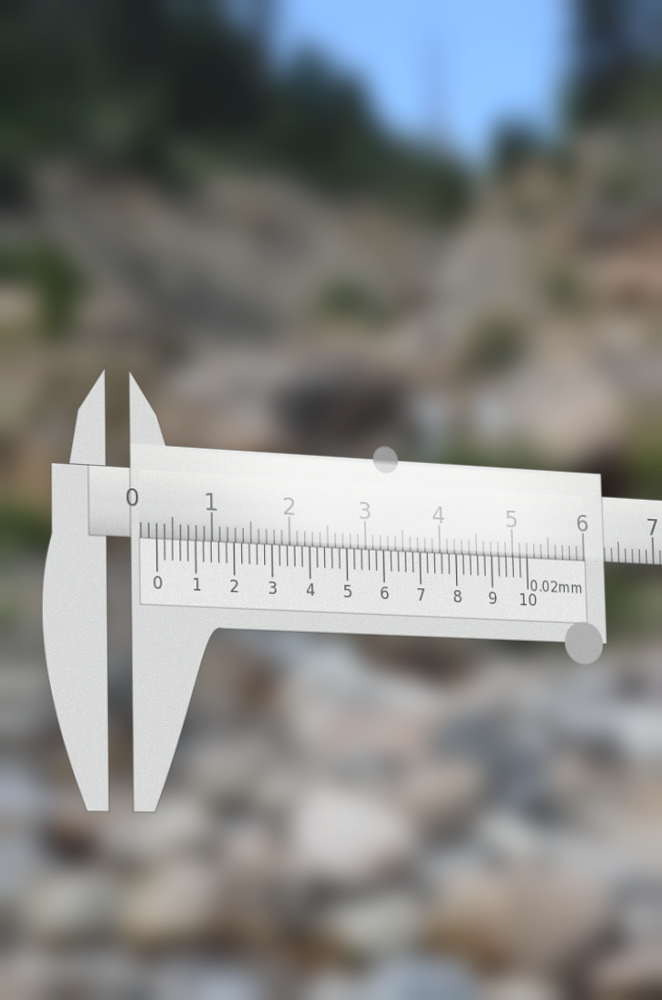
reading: mm 3.0
